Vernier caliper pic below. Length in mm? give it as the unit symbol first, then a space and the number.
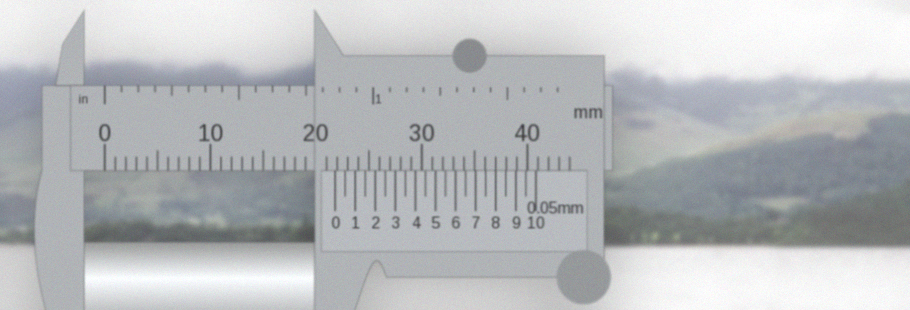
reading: mm 21.8
